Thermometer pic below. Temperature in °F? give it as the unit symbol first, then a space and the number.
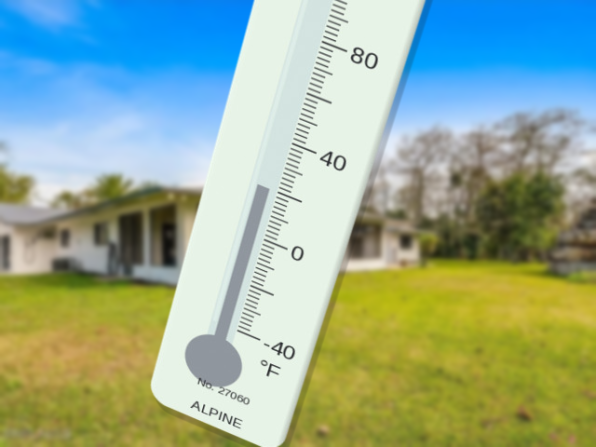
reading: °F 20
